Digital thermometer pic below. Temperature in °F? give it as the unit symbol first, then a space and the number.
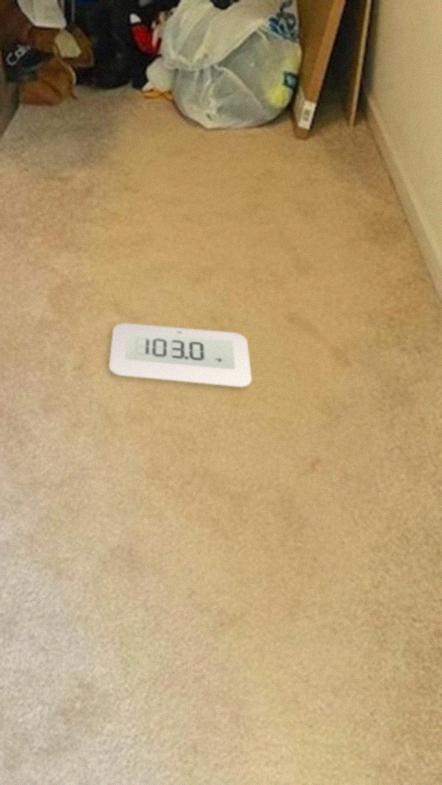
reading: °F 103.0
